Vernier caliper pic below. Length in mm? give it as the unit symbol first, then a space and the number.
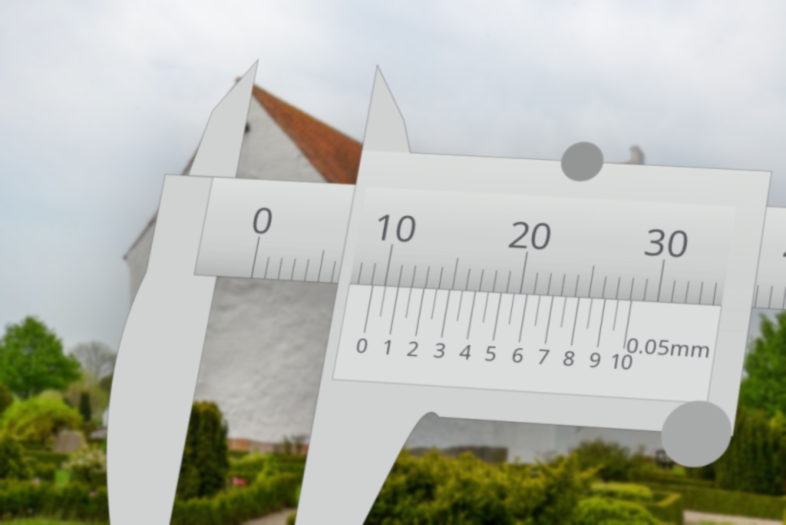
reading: mm 9.1
